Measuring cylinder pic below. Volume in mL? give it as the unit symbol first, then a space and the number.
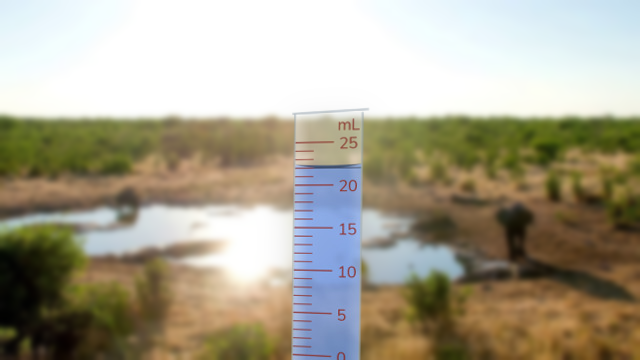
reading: mL 22
